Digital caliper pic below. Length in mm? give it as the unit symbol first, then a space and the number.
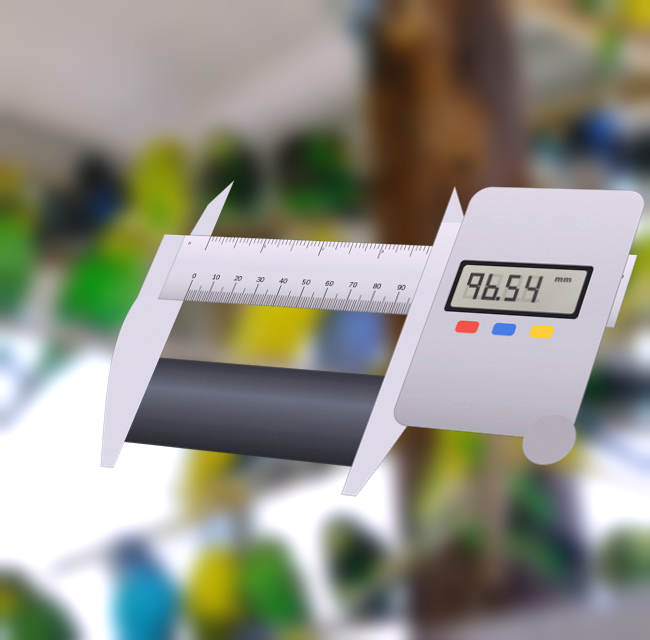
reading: mm 96.54
